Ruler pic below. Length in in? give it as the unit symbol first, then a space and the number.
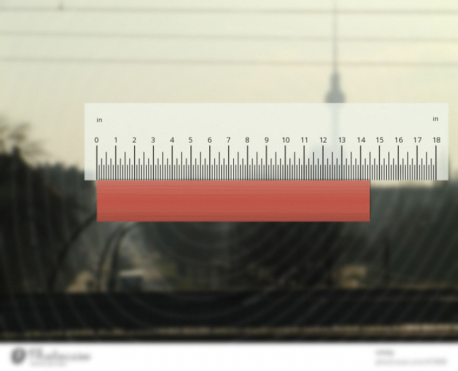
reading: in 14.5
